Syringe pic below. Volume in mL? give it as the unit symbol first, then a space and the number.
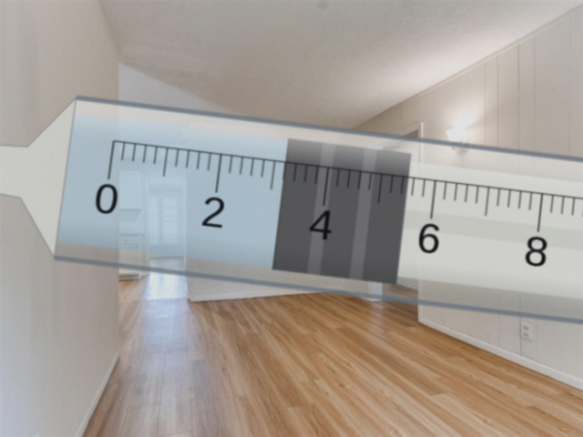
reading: mL 3.2
